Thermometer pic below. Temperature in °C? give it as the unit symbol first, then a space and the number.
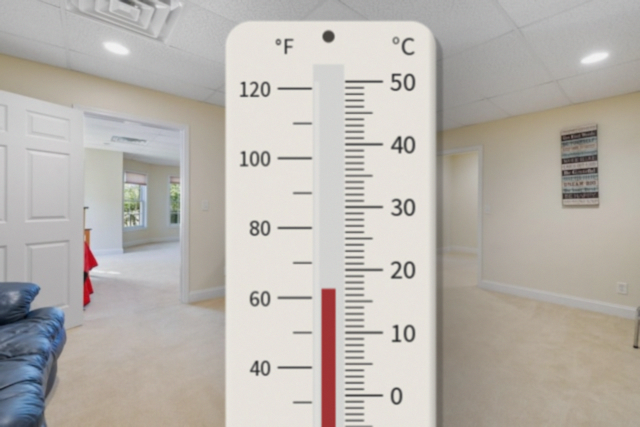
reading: °C 17
